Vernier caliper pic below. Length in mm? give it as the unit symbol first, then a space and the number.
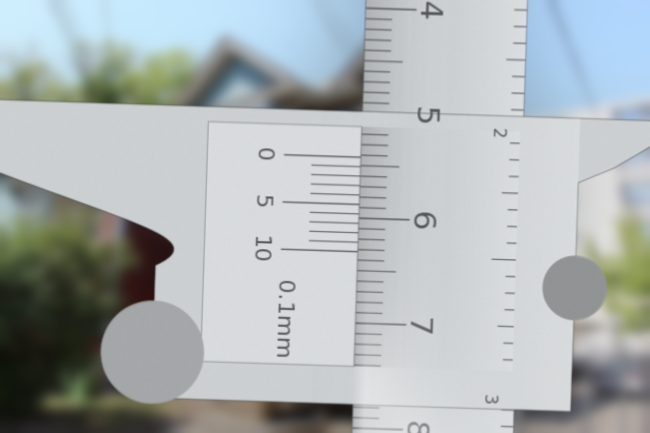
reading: mm 54.2
